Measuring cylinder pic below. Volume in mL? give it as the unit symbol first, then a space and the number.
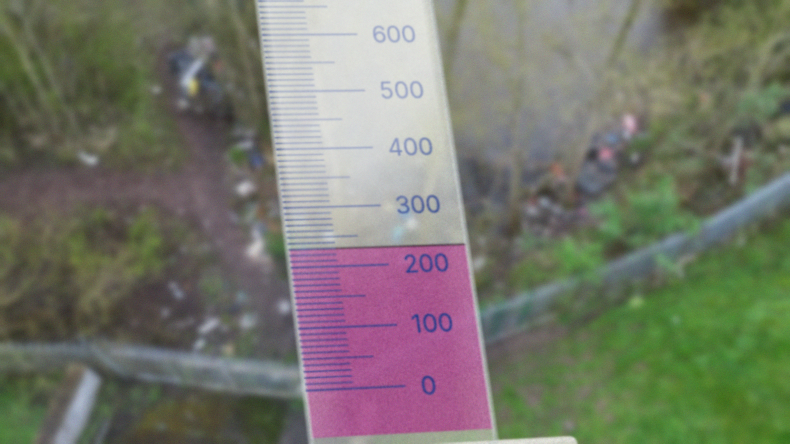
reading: mL 230
